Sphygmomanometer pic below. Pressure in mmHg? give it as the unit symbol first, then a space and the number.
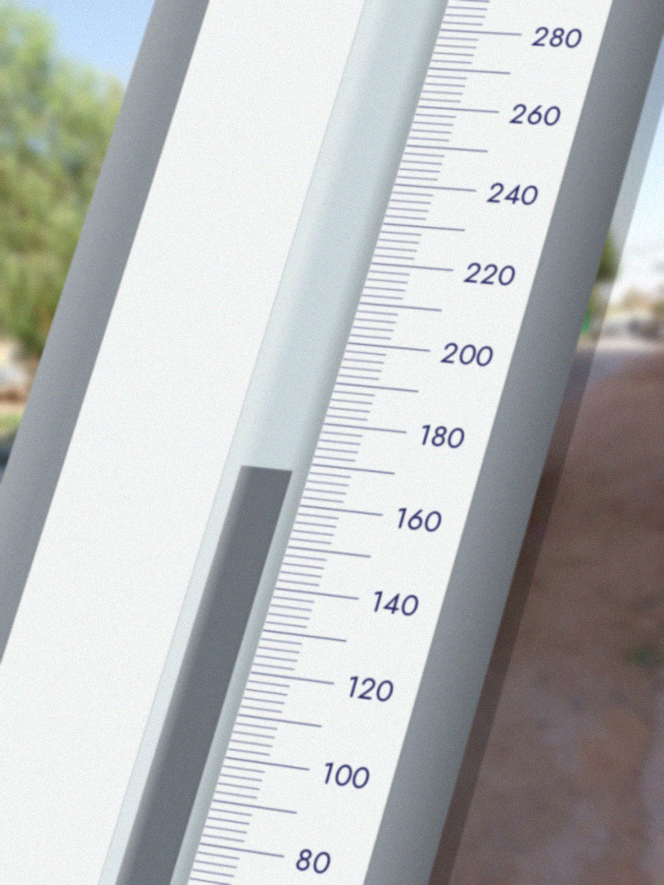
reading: mmHg 168
